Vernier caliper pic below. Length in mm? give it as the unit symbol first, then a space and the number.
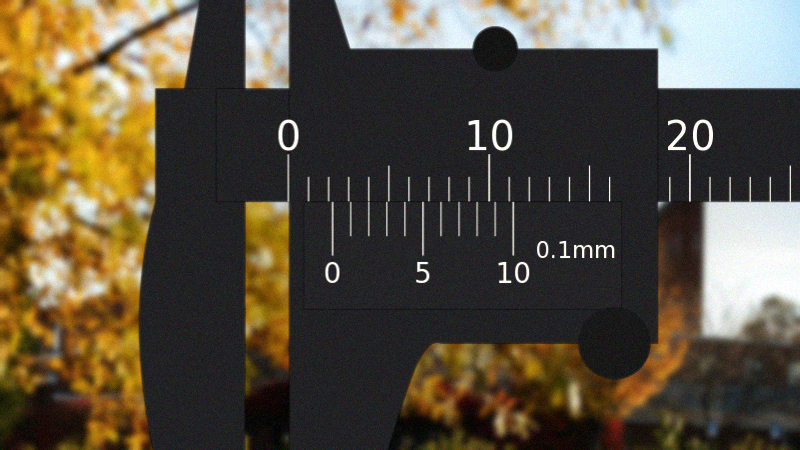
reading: mm 2.2
